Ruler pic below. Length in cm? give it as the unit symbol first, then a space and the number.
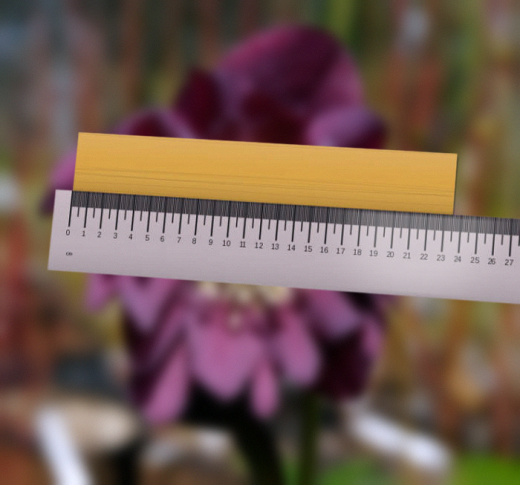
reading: cm 23.5
